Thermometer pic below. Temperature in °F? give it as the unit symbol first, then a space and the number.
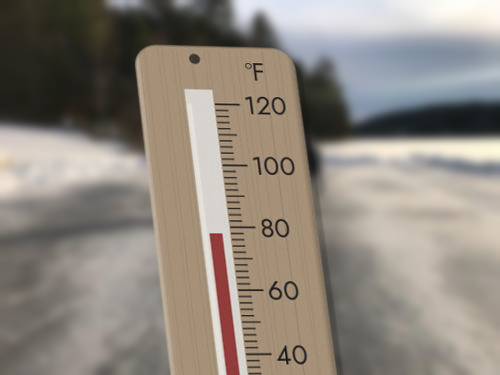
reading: °F 78
